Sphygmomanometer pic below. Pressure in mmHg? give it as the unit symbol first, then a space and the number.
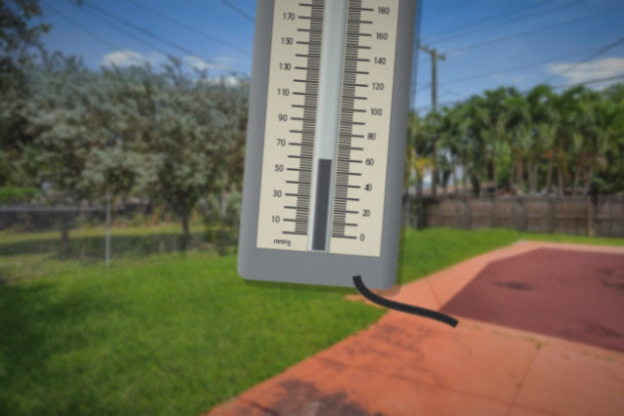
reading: mmHg 60
